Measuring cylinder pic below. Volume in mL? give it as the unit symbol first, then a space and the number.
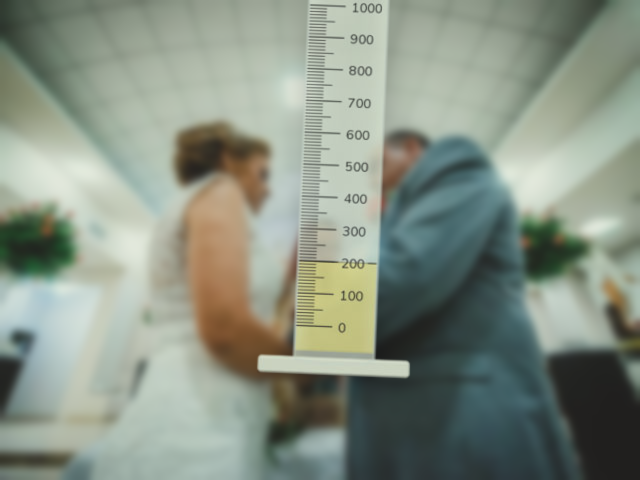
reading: mL 200
